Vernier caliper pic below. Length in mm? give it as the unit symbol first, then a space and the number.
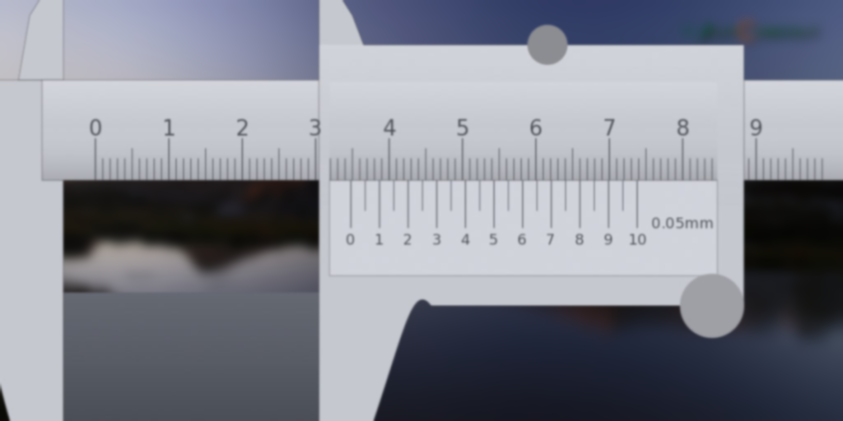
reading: mm 34.8
